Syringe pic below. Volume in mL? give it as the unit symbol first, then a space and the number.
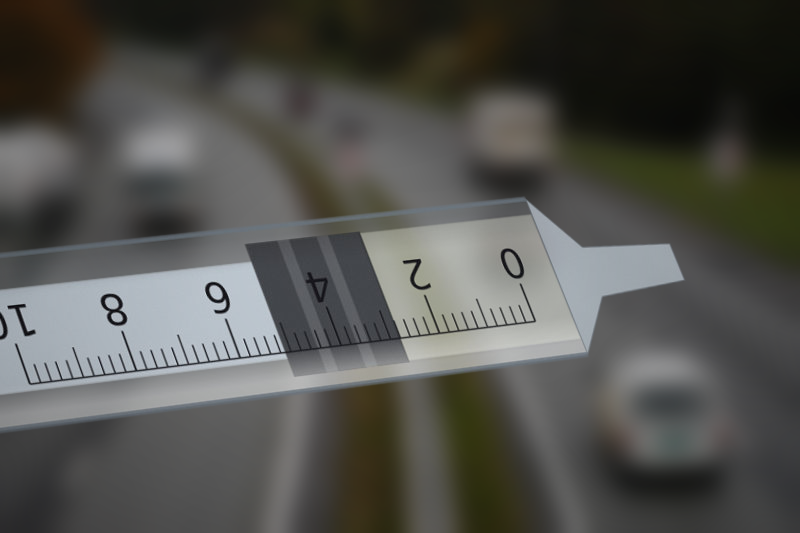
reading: mL 2.8
